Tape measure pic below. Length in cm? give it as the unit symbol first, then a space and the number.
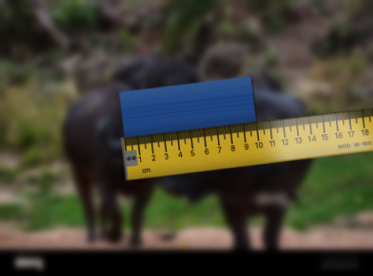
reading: cm 10
